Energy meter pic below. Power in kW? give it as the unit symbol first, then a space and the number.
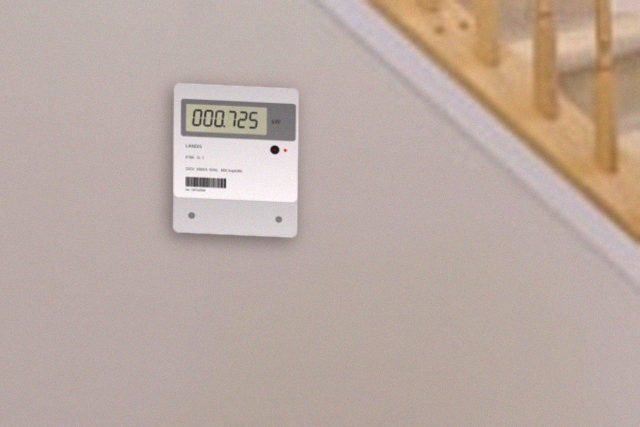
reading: kW 0.725
